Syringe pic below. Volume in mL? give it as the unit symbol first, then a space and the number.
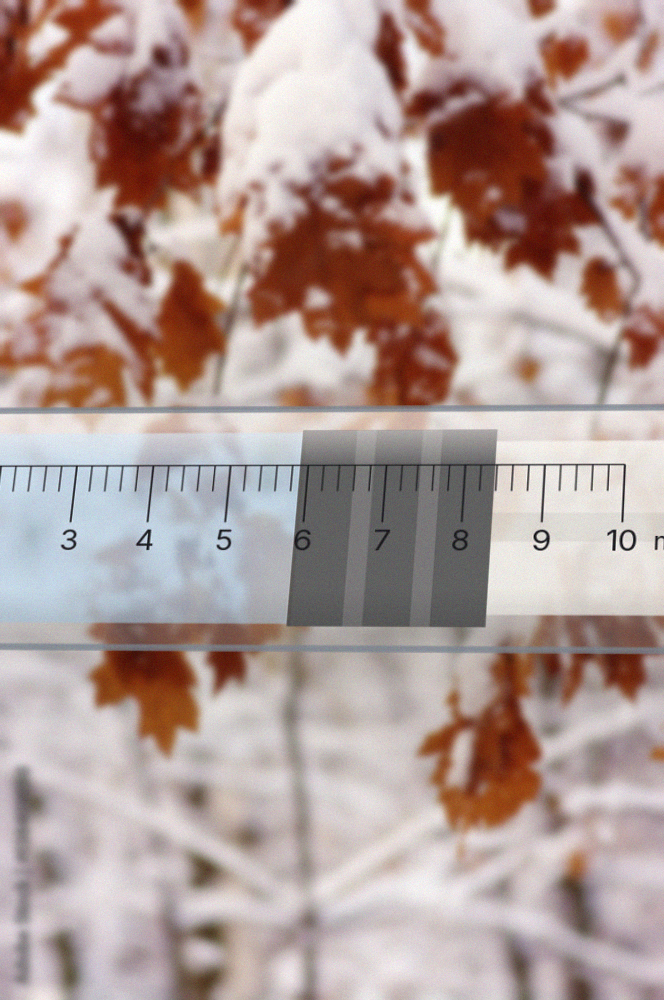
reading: mL 5.9
